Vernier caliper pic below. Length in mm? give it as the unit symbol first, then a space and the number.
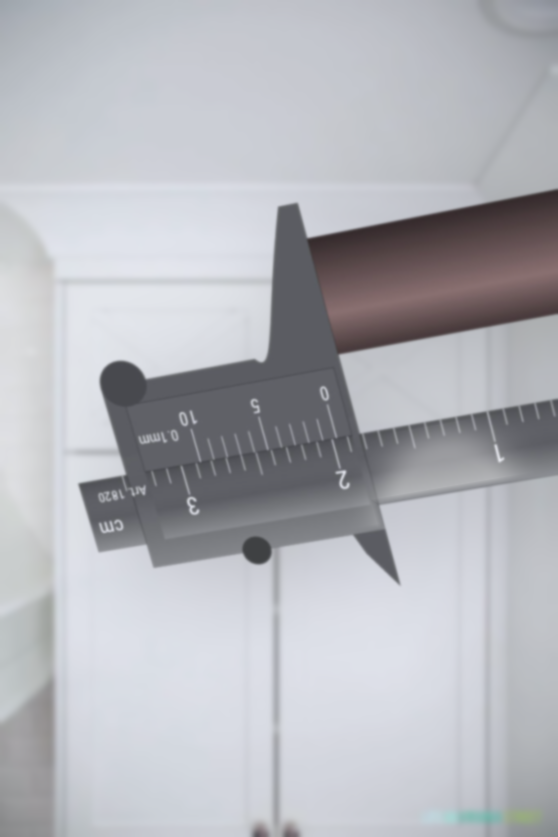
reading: mm 19.7
